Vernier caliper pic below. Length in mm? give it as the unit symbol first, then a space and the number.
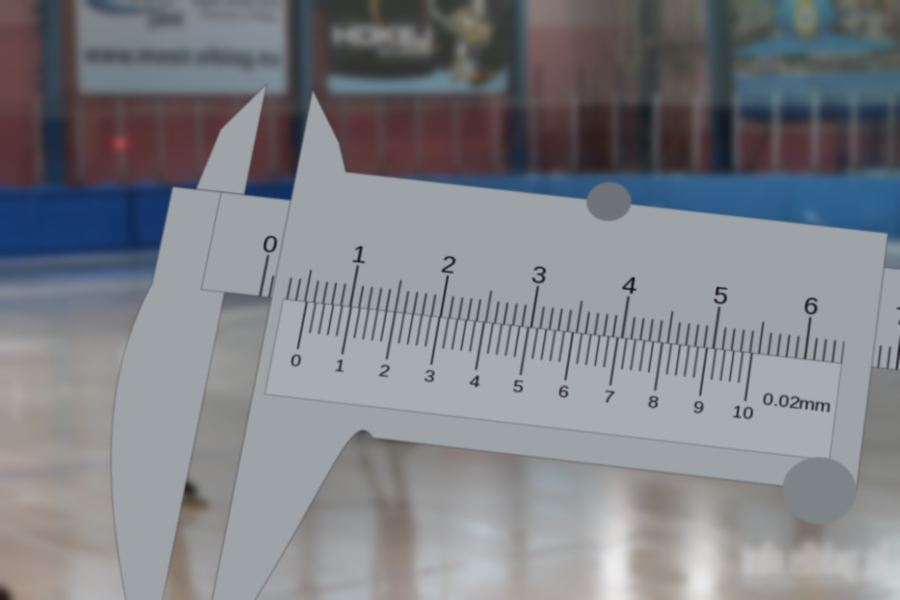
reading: mm 5.2
